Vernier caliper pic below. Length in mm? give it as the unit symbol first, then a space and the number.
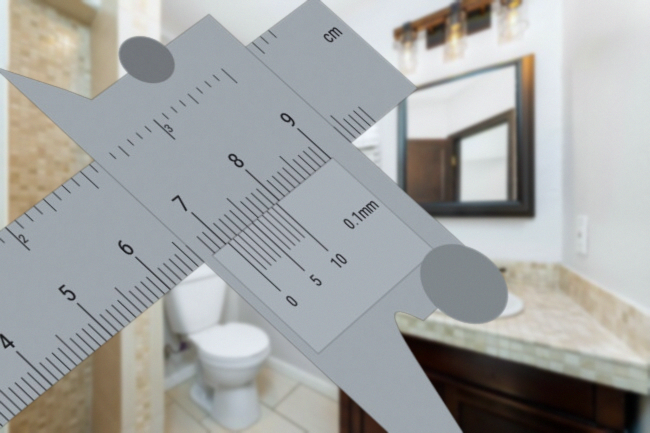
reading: mm 70.4
